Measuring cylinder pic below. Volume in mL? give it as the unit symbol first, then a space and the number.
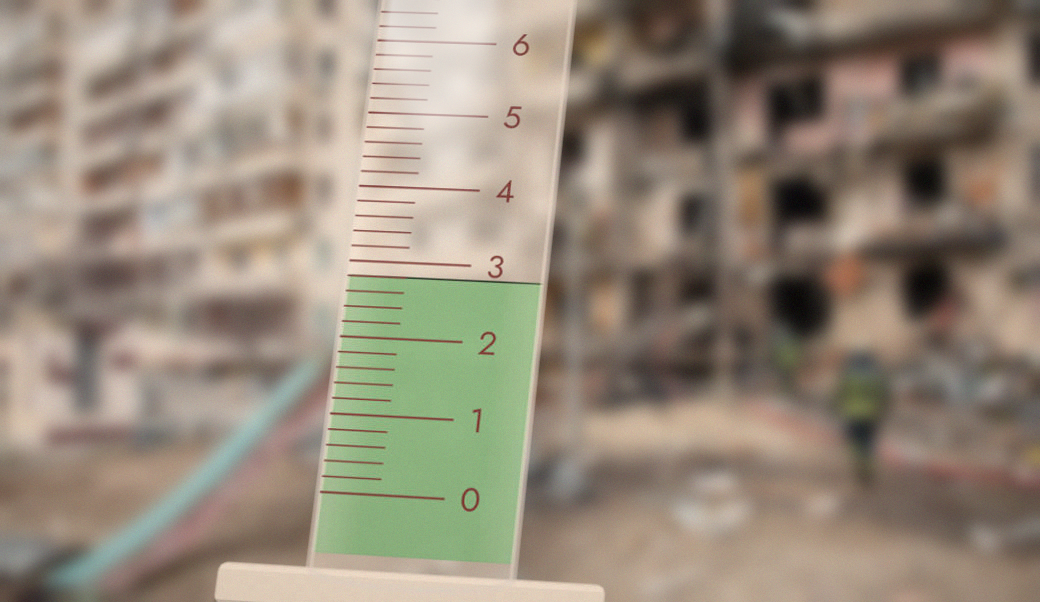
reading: mL 2.8
